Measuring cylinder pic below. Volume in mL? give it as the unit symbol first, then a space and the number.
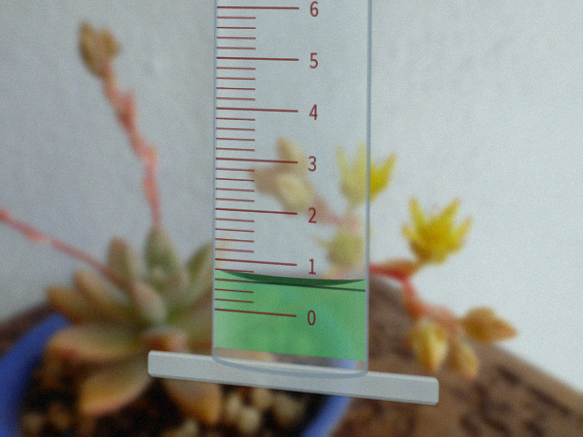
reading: mL 0.6
